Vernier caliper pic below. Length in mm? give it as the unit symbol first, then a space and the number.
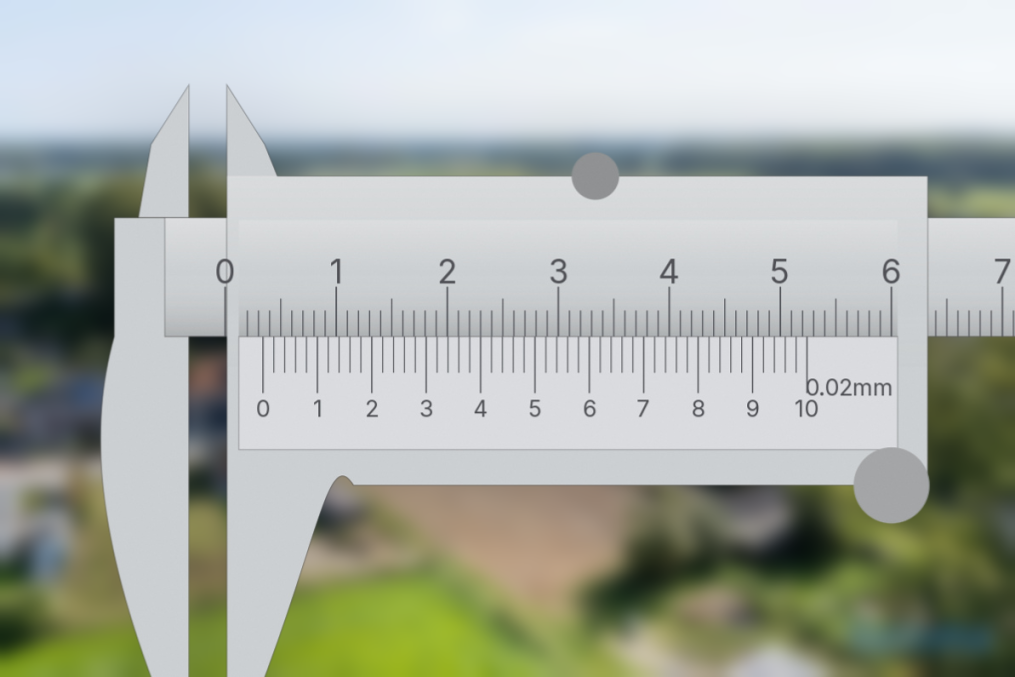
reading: mm 3.4
